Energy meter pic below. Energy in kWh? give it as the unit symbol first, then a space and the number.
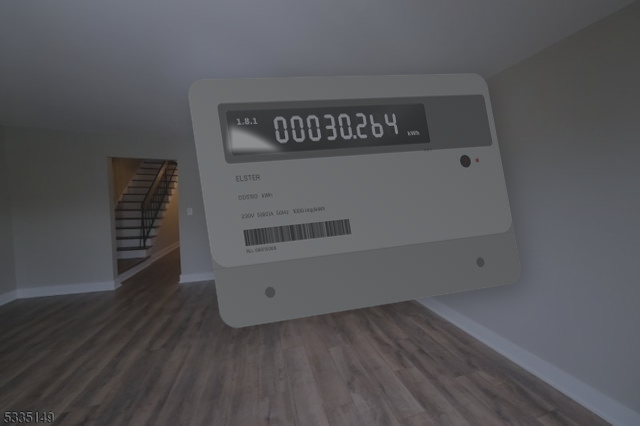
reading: kWh 30.264
